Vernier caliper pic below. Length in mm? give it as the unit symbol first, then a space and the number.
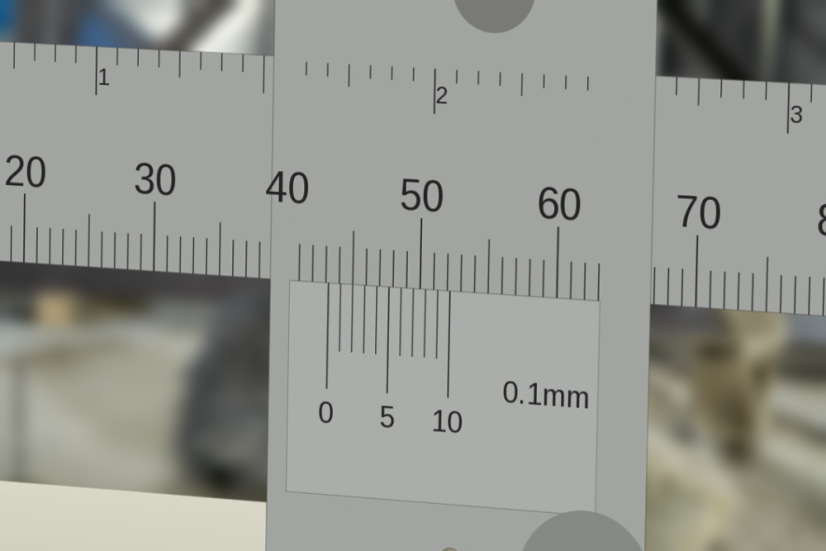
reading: mm 43.2
